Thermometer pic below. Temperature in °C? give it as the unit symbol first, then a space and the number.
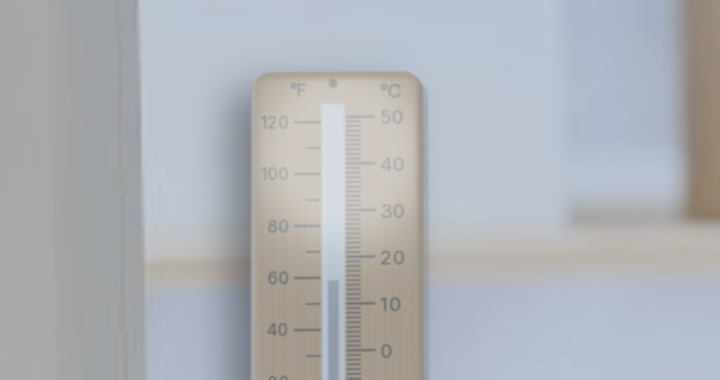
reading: °C 15
